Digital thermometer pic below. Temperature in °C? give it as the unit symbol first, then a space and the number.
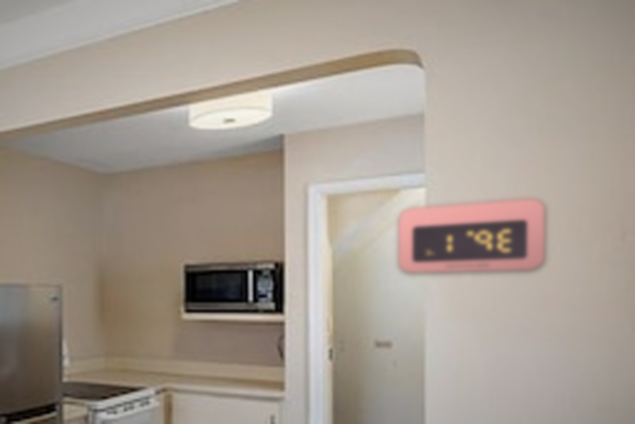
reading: °C 36.1
